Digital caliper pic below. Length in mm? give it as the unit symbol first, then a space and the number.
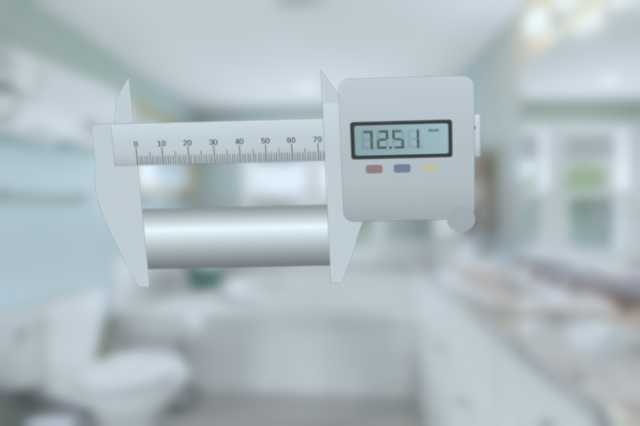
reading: mm 72.51
